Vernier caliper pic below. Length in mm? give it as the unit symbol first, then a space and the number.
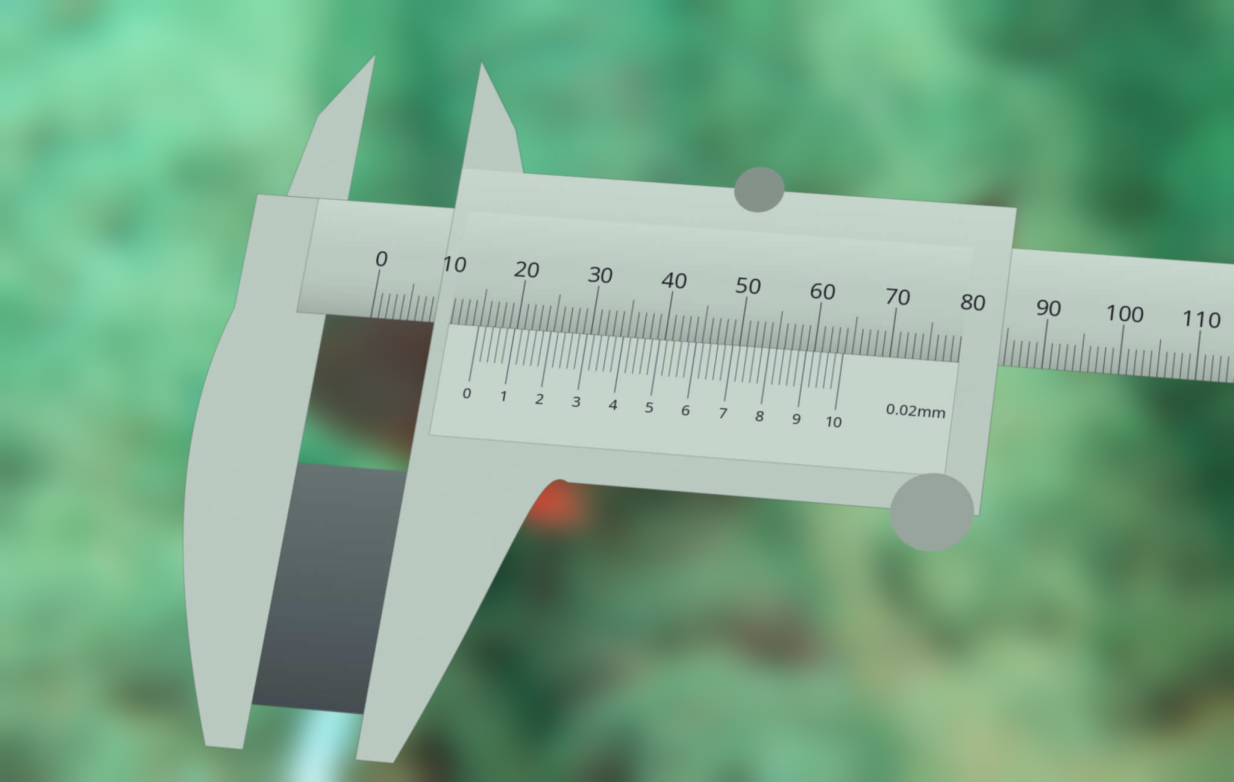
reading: mm 14.8
